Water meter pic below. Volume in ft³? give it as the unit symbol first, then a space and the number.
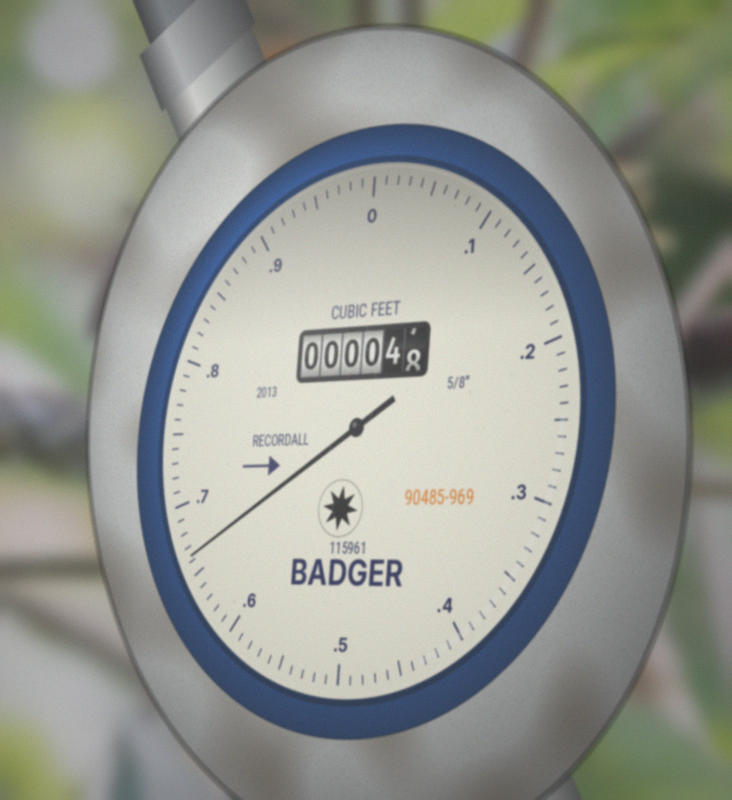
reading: ft³ 47.66
